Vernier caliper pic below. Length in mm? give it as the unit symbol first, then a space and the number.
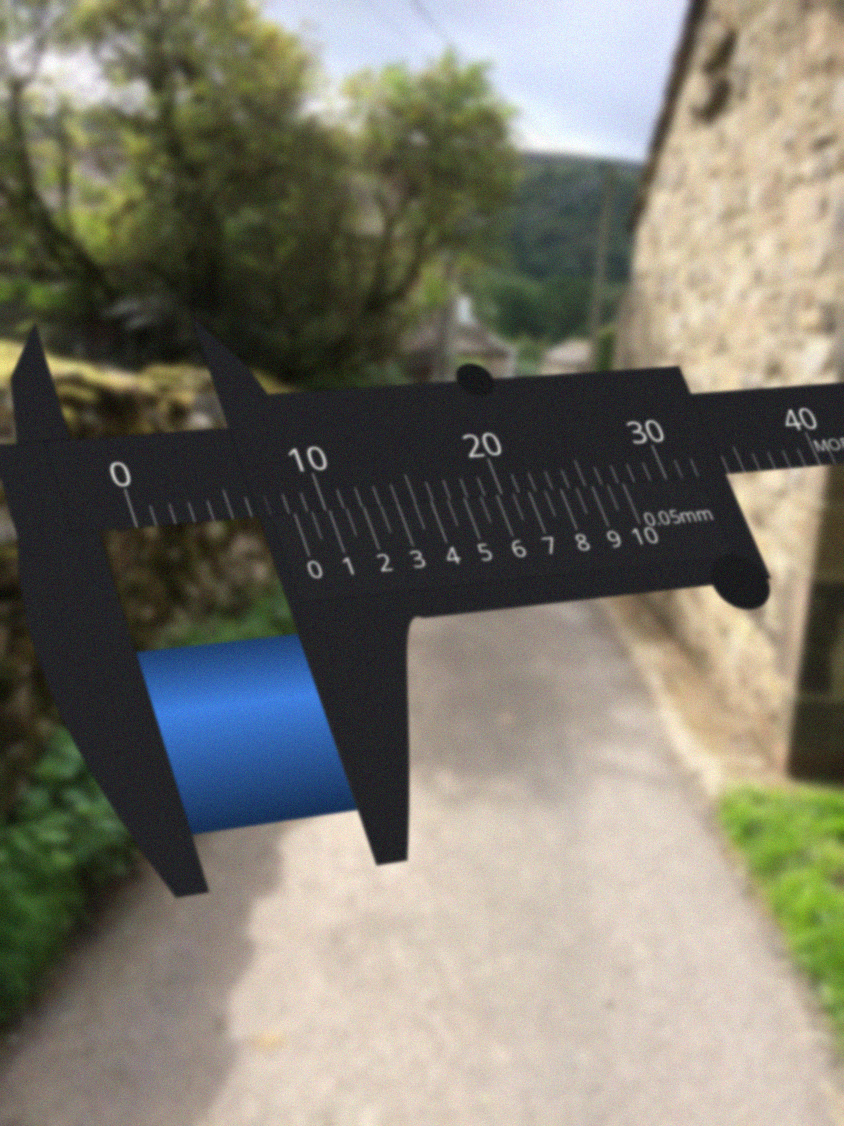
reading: mm 8.3
